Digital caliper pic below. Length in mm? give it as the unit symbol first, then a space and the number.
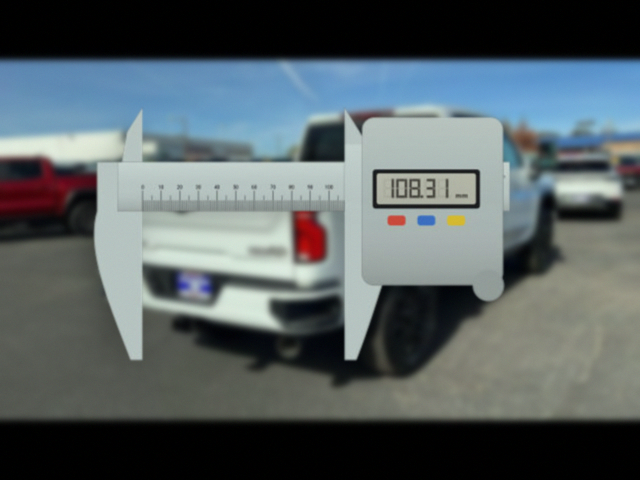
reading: mm 108.31
